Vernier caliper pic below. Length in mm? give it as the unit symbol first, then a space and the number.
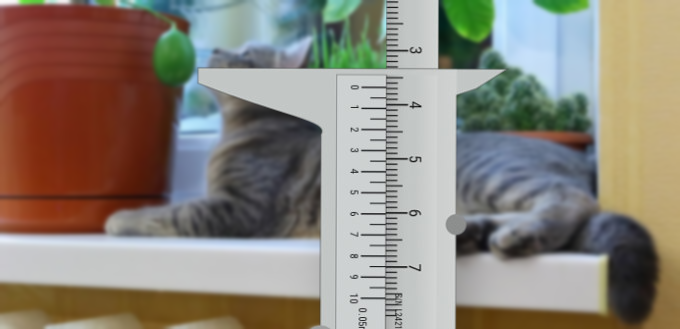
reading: mm 36.8
